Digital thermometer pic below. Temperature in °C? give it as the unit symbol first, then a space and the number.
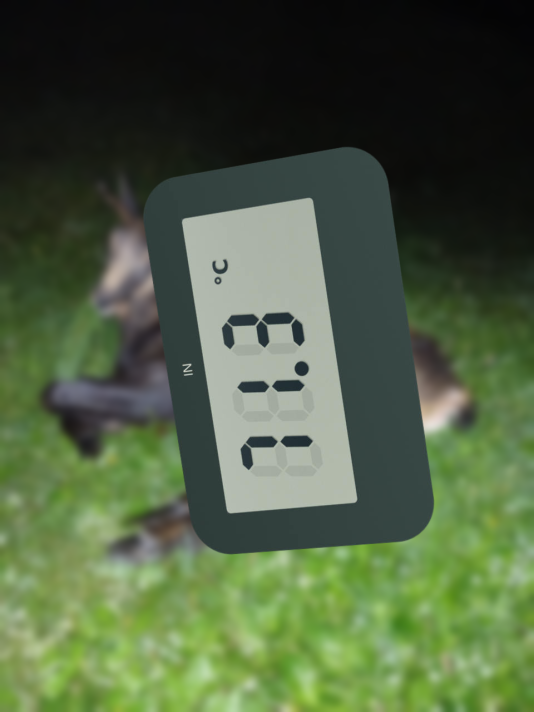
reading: °C 71.3
